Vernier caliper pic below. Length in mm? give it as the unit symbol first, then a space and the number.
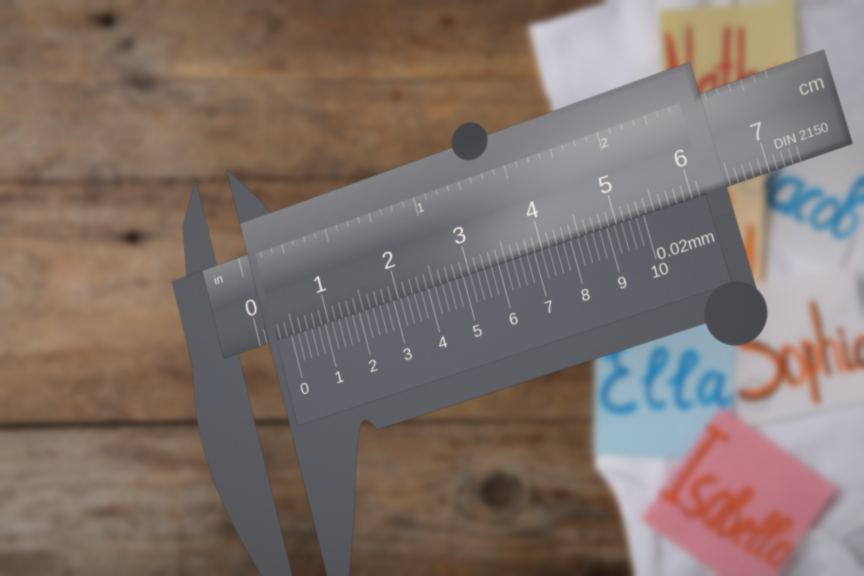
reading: mm 4.6
